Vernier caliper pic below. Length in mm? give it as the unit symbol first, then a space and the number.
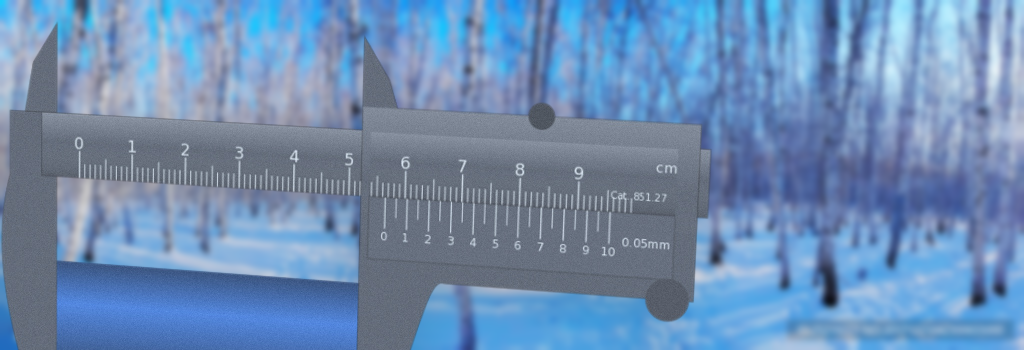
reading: mm 56.5
